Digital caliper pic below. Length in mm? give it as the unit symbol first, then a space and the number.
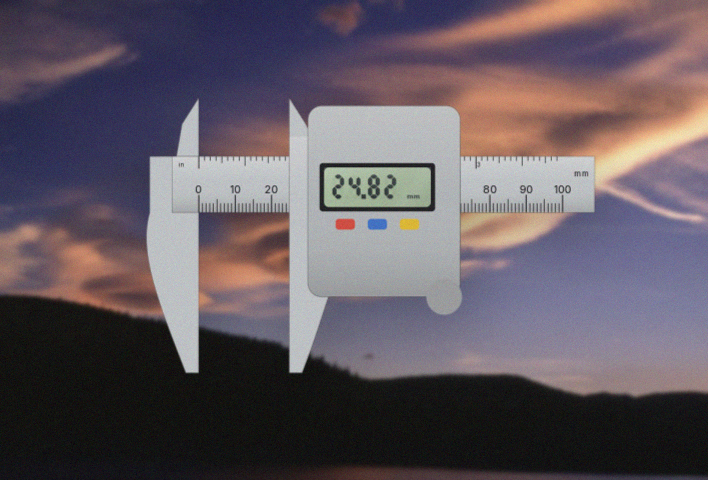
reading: mm 24.82
